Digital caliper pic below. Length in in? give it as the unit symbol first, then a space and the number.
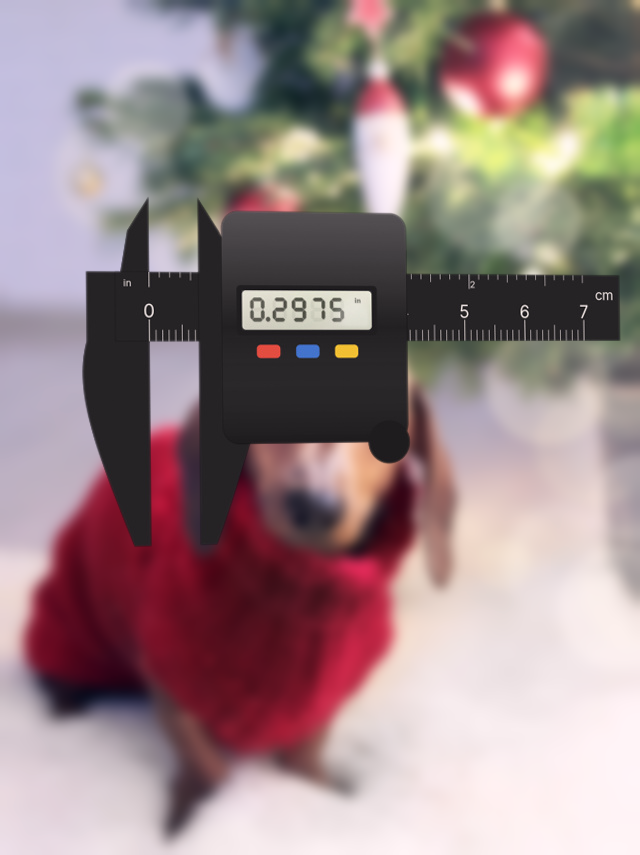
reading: in 0.2975
